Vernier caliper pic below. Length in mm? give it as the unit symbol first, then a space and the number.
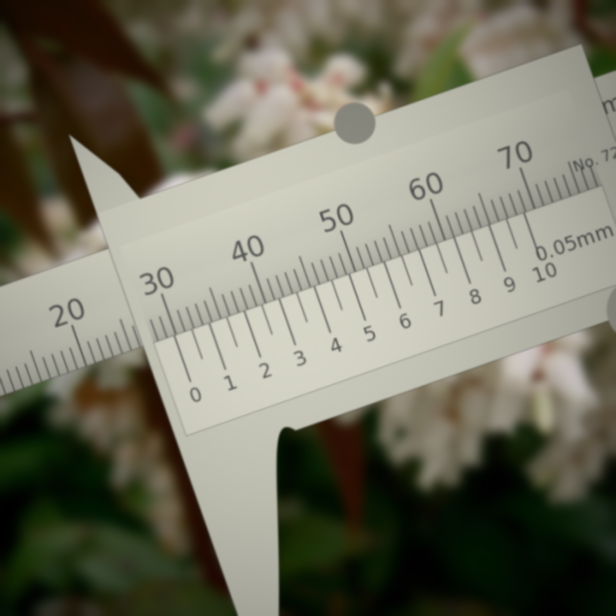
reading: mm 29.8
